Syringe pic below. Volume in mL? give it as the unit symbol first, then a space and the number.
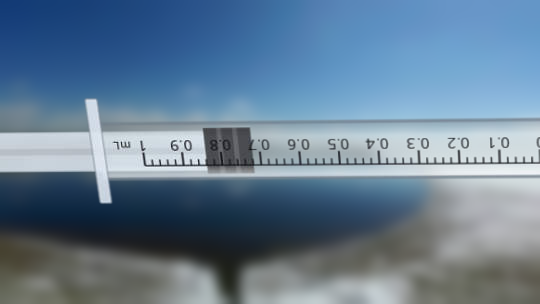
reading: mL 0.72
